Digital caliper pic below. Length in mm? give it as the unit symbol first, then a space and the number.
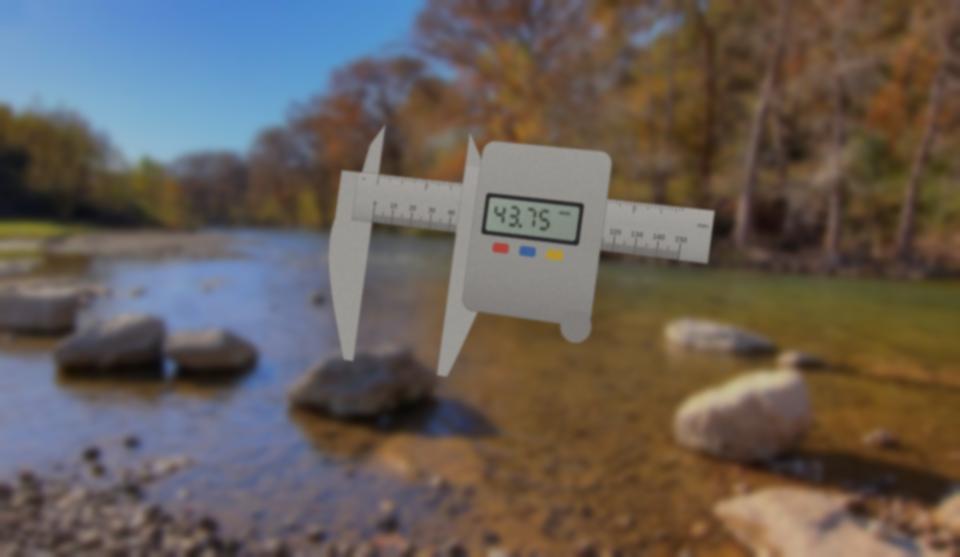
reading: mm 43.75
